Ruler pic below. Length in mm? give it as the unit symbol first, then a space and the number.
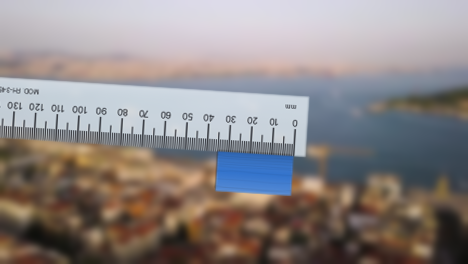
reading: mm 35
